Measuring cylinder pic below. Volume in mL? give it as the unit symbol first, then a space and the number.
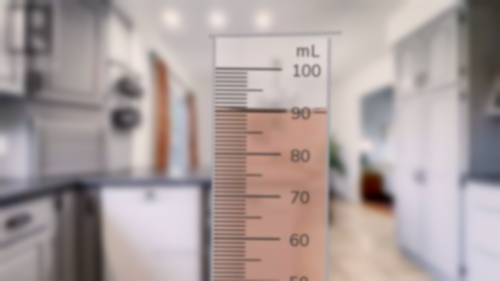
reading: mL 90
